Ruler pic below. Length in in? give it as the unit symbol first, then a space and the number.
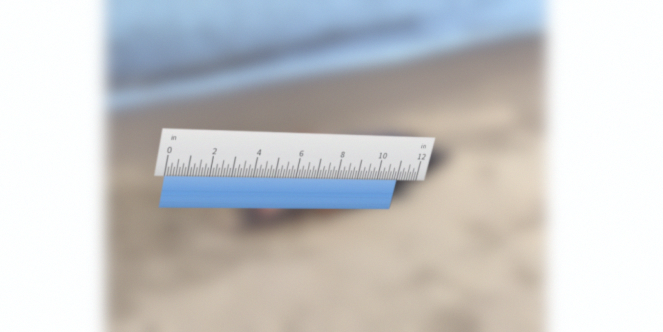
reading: in 11
